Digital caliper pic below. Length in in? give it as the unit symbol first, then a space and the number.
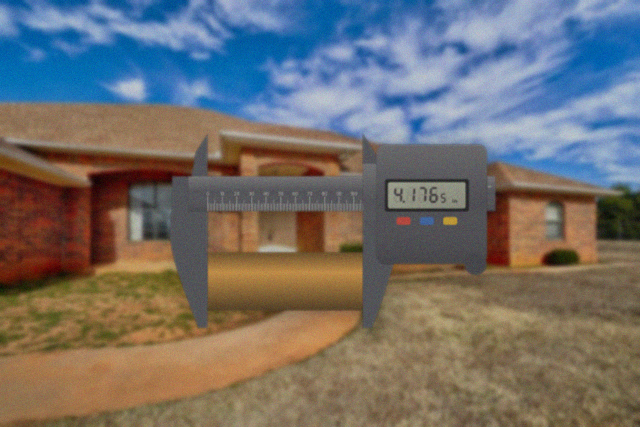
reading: in 4.1765
